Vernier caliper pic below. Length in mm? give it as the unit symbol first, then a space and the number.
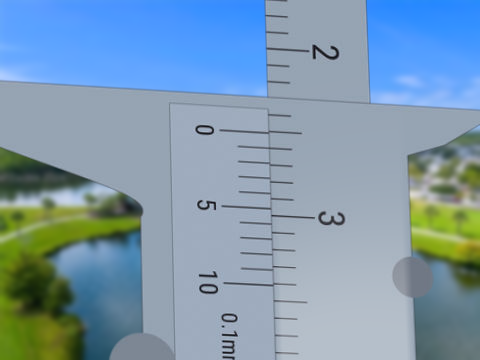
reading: mm 25.1
